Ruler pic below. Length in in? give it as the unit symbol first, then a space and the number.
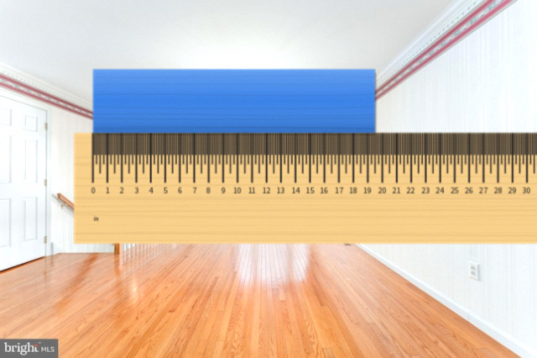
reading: in 19.5
